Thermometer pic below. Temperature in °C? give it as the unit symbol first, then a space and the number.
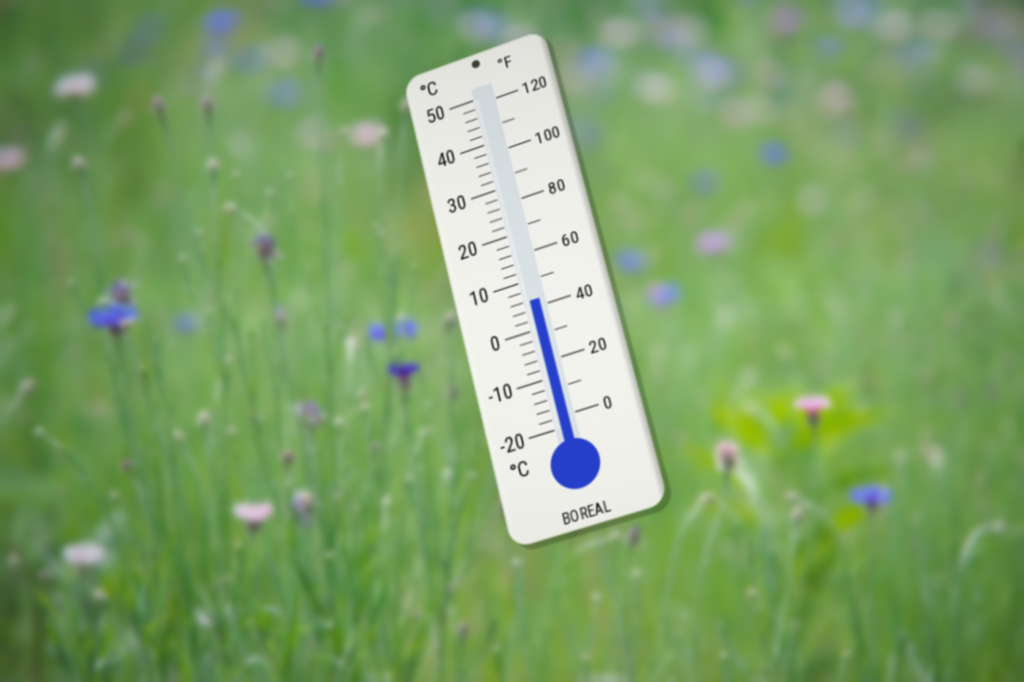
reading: °C 6
